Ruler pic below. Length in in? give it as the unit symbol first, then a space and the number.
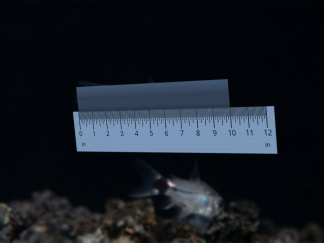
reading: in 10
